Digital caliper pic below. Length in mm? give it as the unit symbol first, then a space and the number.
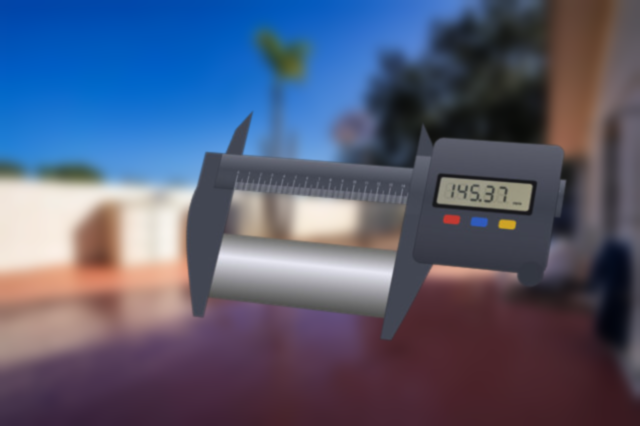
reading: mm 145.37
